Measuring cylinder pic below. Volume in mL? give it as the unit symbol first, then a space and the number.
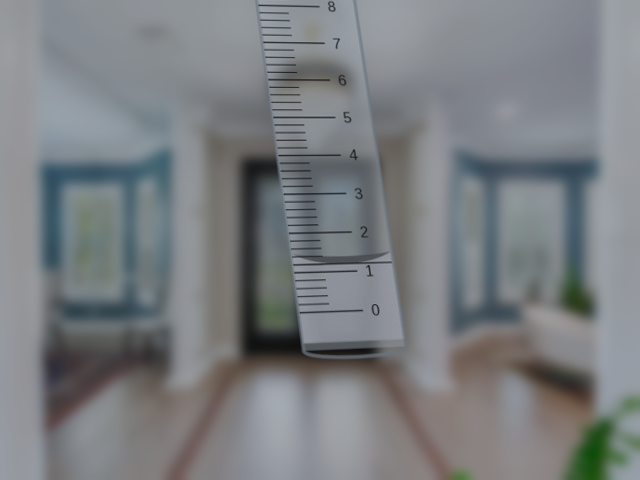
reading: mL 1.2
